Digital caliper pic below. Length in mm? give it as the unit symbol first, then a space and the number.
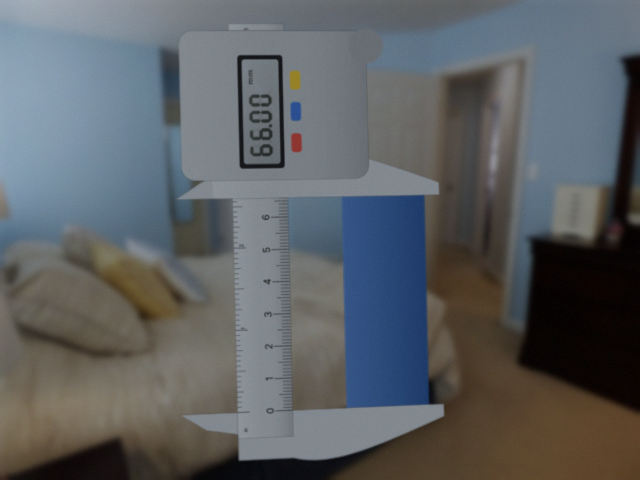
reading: mm 66.00
